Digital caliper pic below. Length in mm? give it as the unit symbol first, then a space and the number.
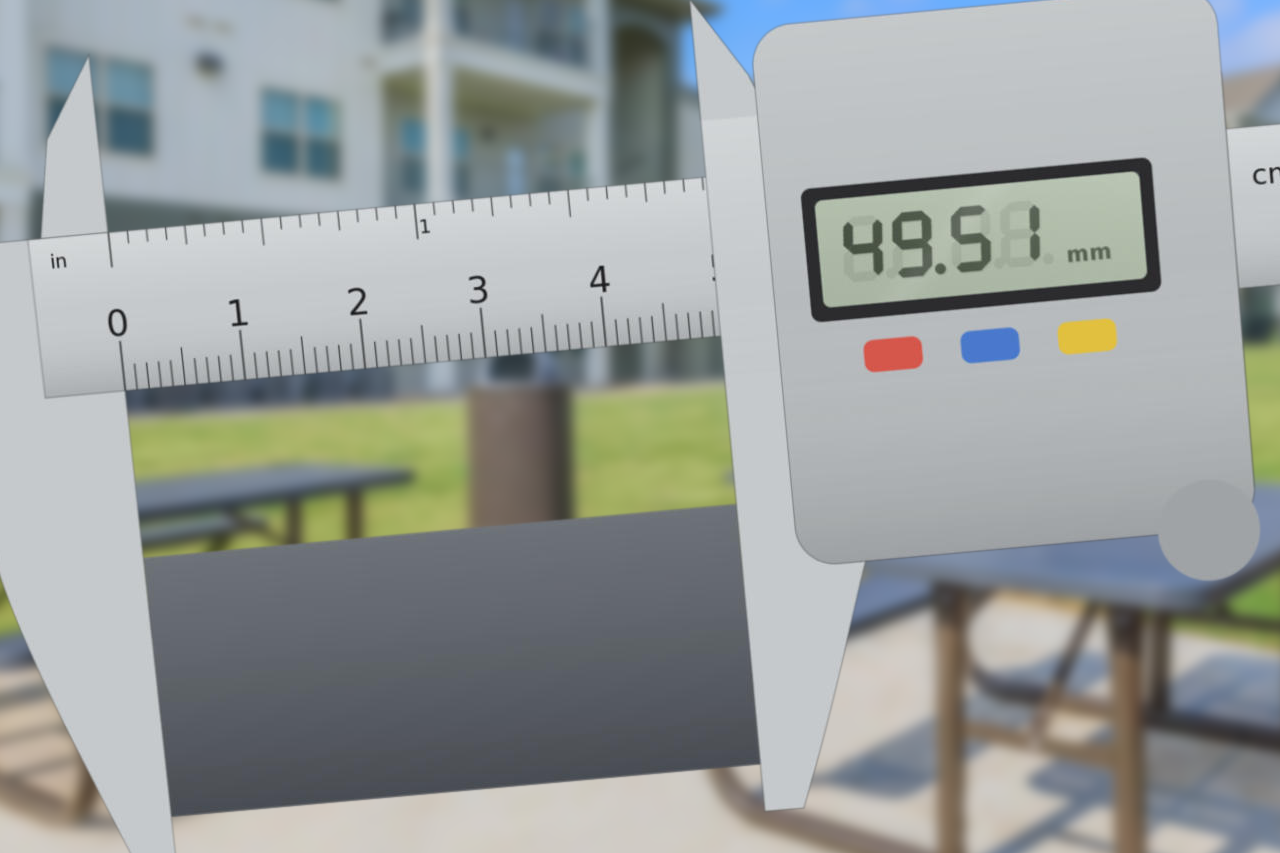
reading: mm 49.51
